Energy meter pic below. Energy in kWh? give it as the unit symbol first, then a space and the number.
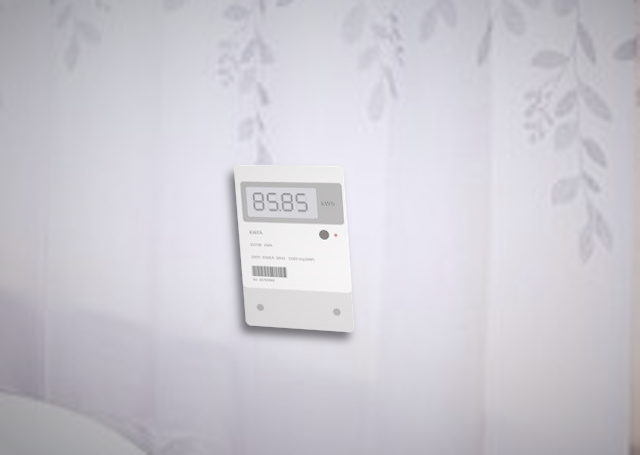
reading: kWh 85.85
